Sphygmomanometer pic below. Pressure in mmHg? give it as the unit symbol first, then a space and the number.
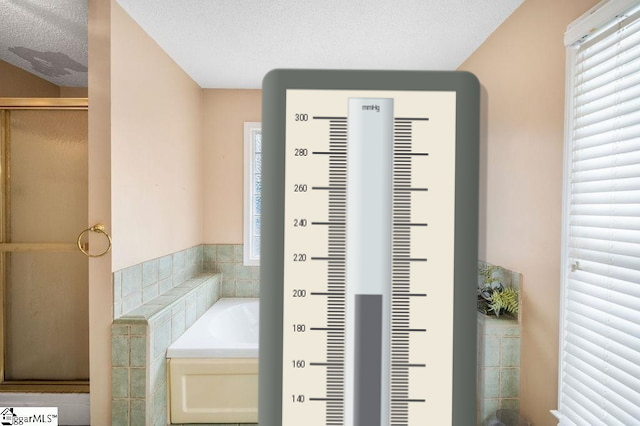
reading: mmHg 200
